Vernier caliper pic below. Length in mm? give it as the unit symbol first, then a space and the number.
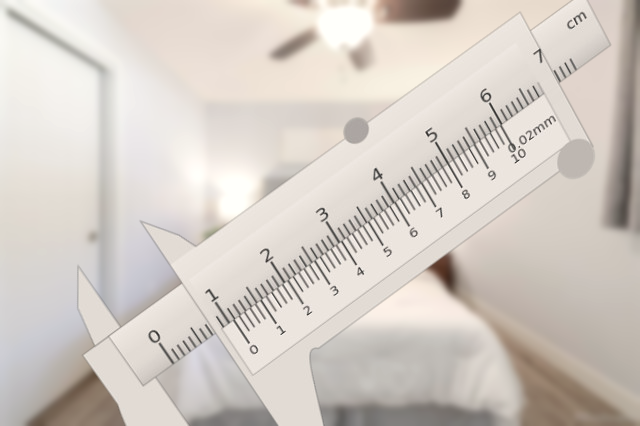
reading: mm 10.8
